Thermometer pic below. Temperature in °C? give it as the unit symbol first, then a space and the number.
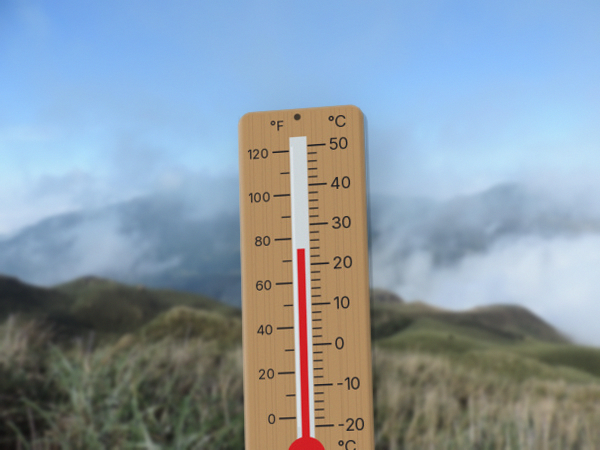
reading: °C 24
